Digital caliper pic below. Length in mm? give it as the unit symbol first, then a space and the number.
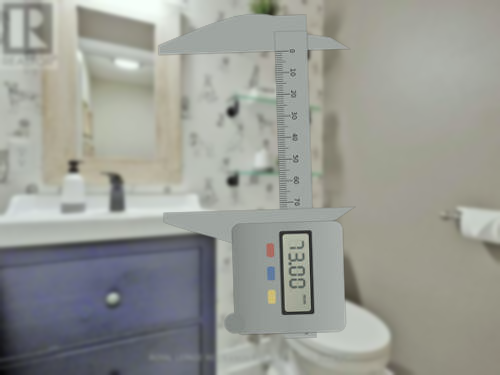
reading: mm 73.00
